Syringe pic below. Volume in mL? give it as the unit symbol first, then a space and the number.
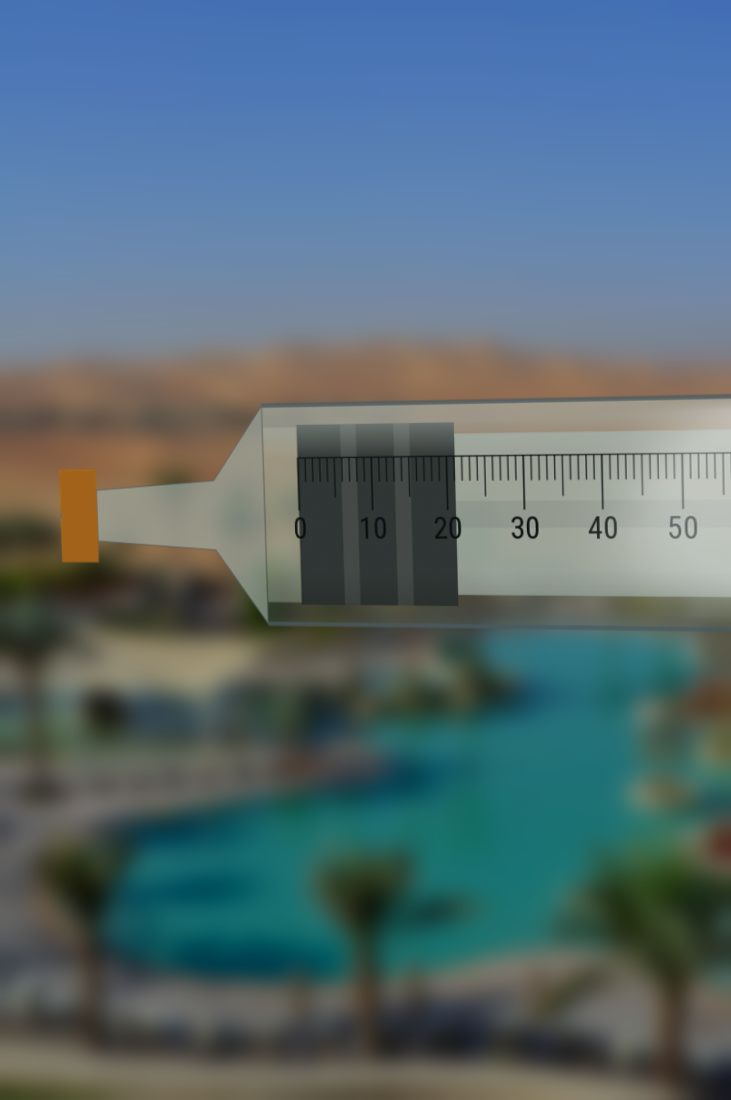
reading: mL 0
